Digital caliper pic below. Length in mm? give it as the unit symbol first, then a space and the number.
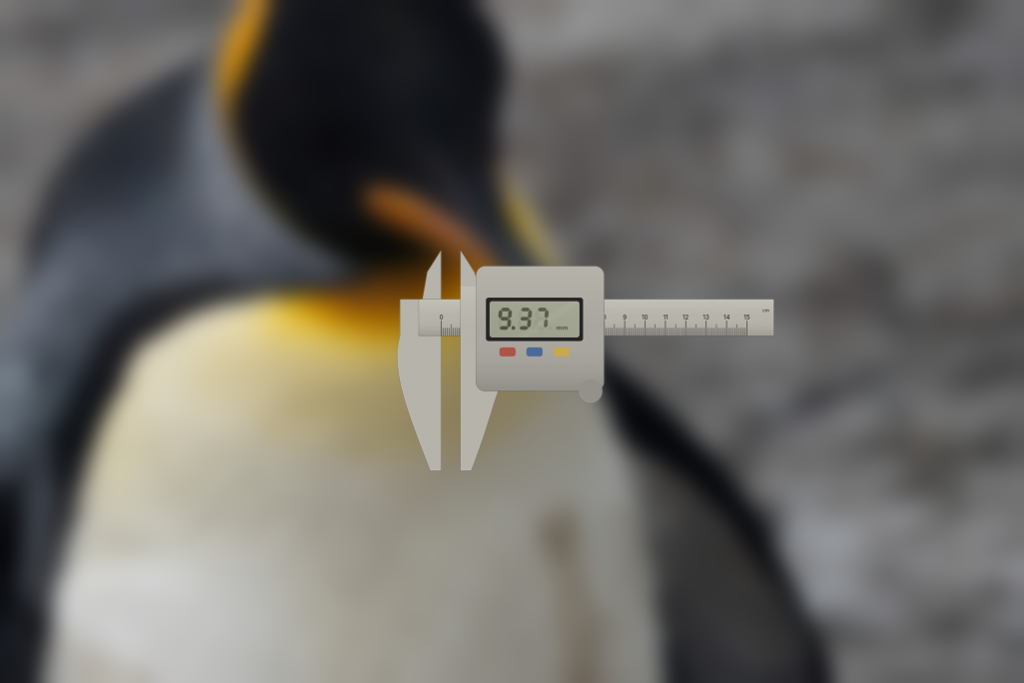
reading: mm 9.37
